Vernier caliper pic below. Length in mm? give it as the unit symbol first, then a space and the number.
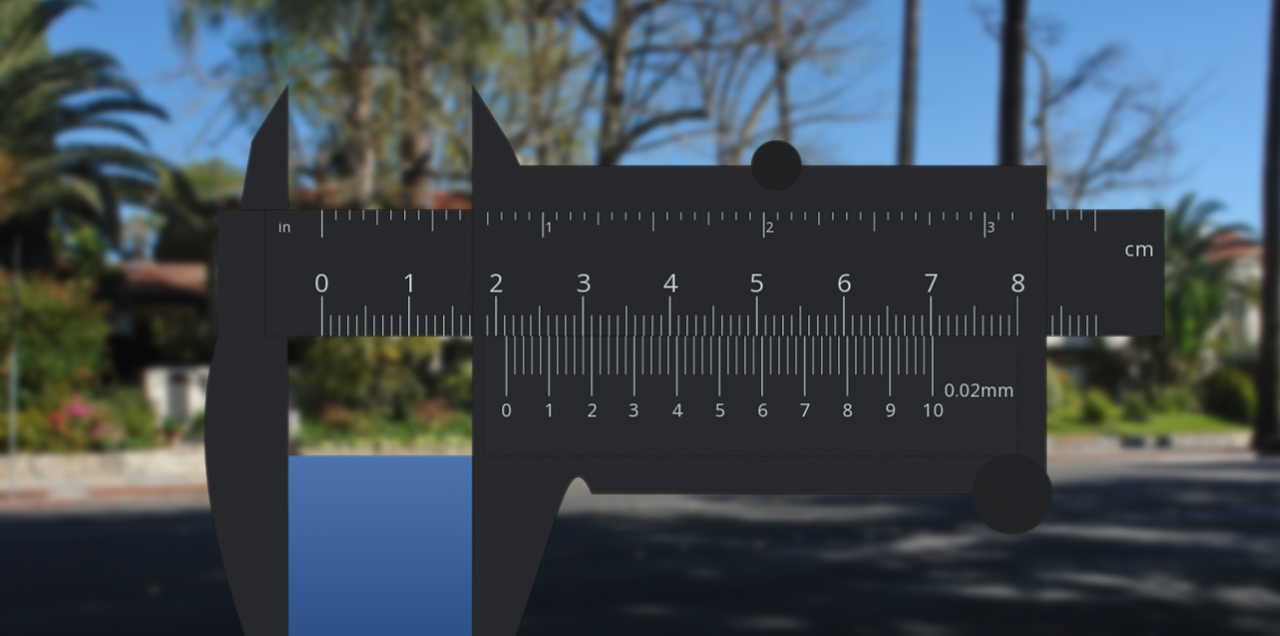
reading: mm 21.2
